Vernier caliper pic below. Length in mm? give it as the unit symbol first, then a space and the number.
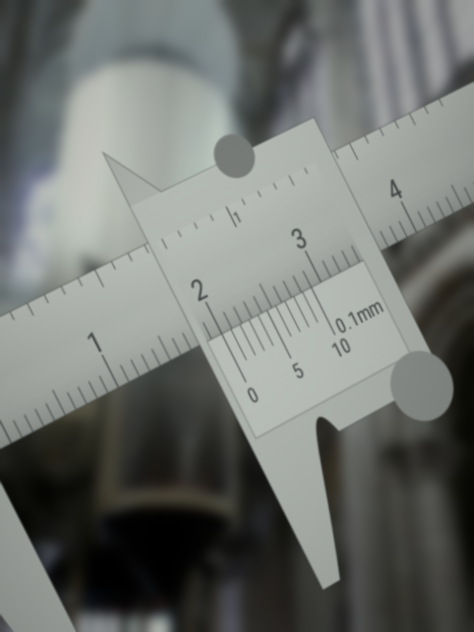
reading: mm 20.0
